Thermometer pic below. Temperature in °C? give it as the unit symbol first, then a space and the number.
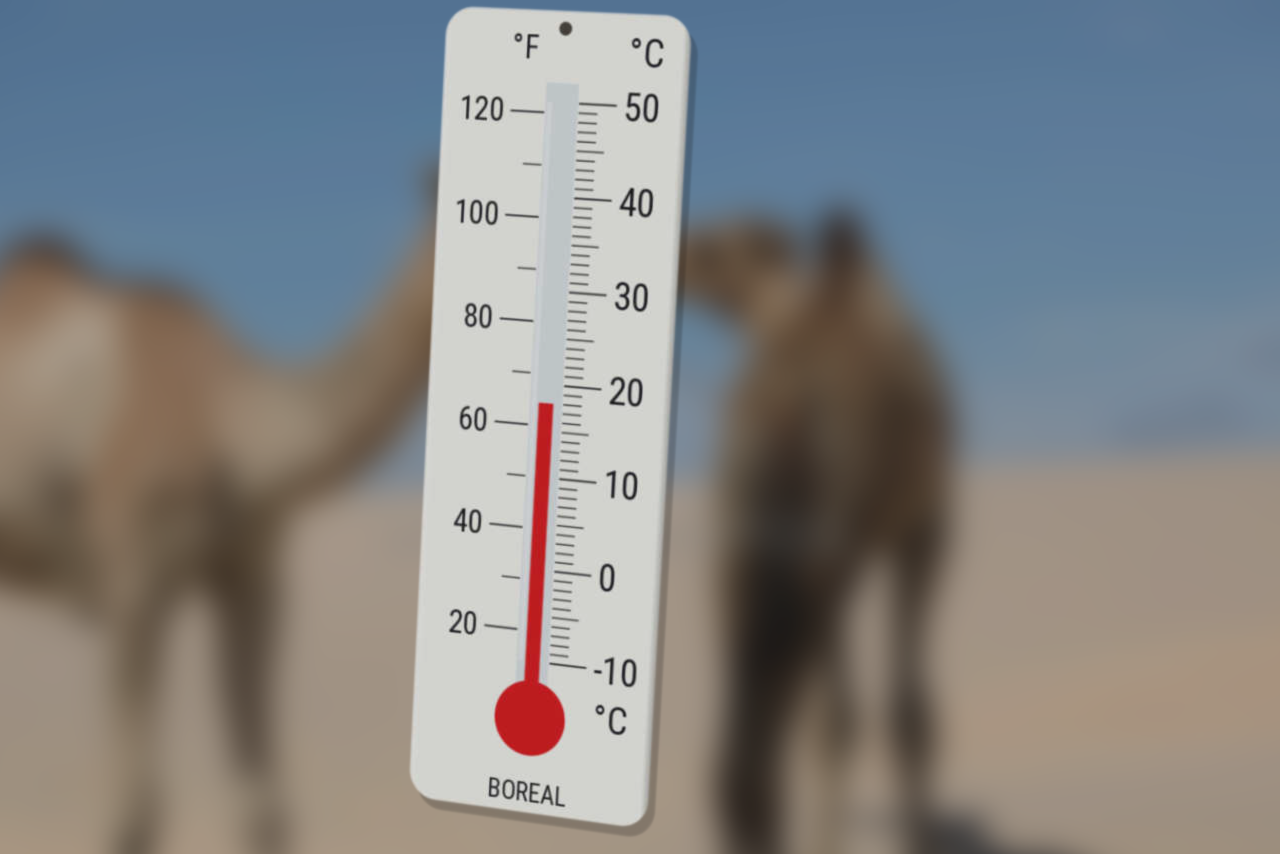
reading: °C 18
